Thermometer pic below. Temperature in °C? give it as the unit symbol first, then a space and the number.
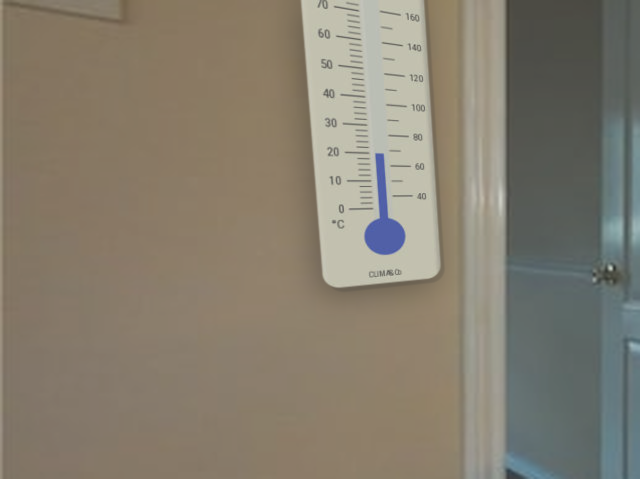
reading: °C 20
